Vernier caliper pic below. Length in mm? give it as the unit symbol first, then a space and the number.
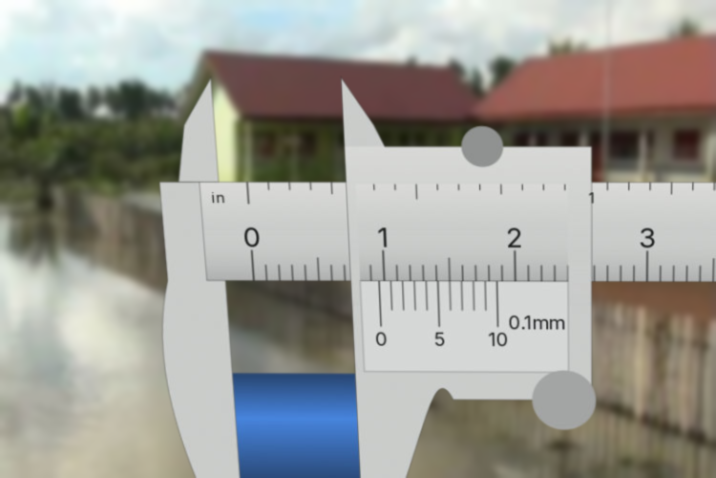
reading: mm 9.6
